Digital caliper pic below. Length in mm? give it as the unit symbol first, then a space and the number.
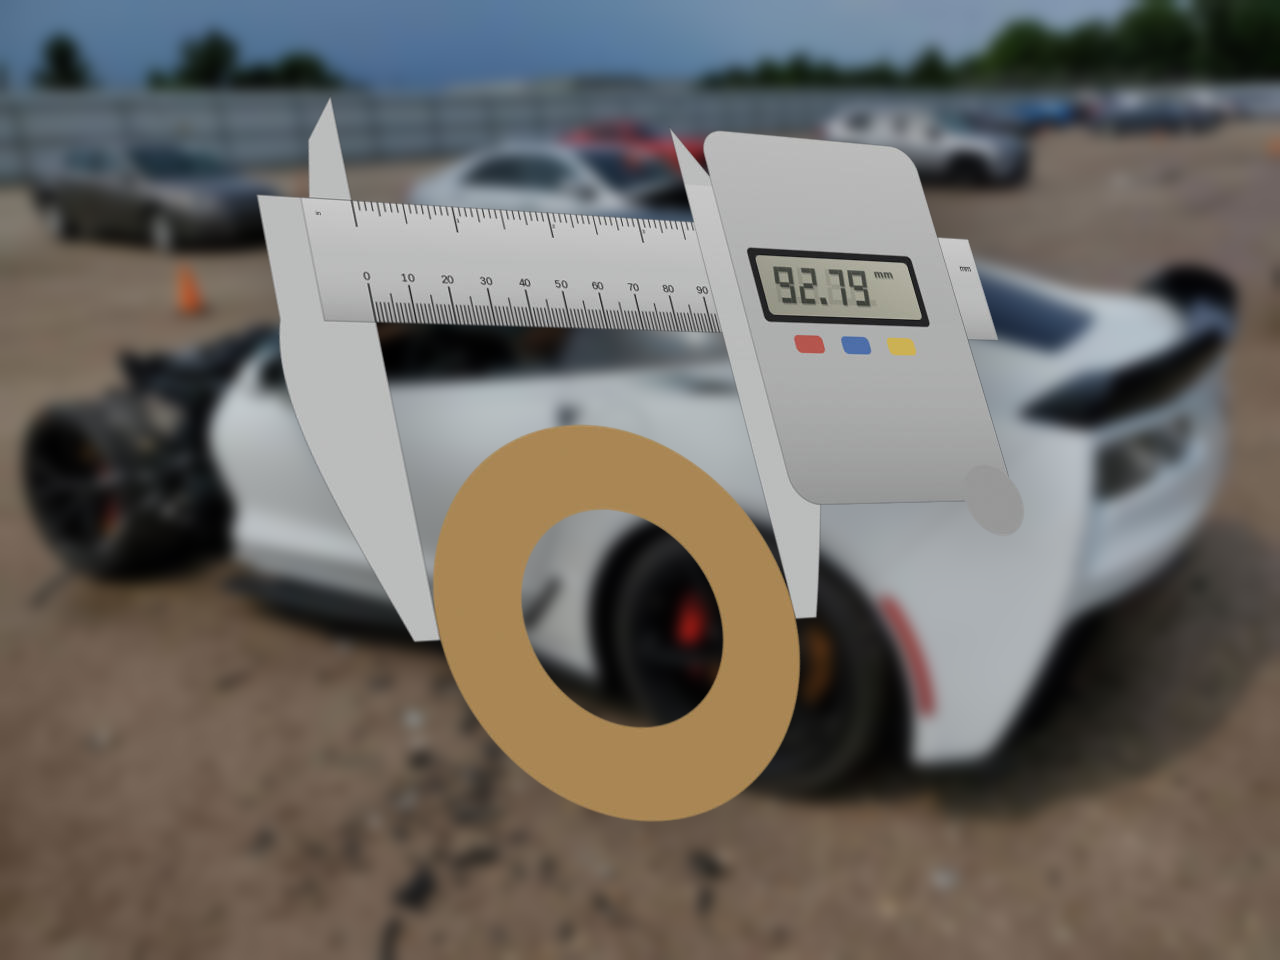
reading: mm 92.79
